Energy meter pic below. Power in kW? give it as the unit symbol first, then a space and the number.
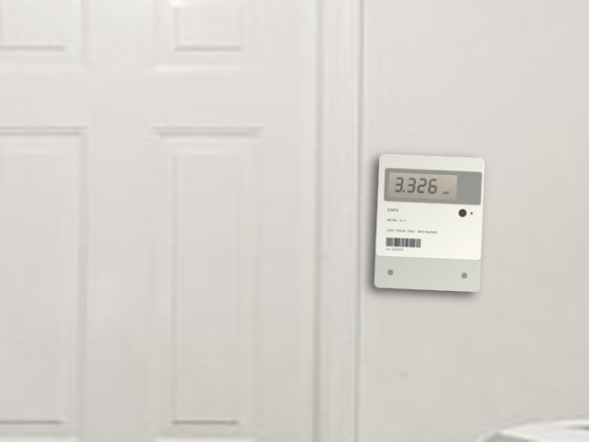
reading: kW 3.326
